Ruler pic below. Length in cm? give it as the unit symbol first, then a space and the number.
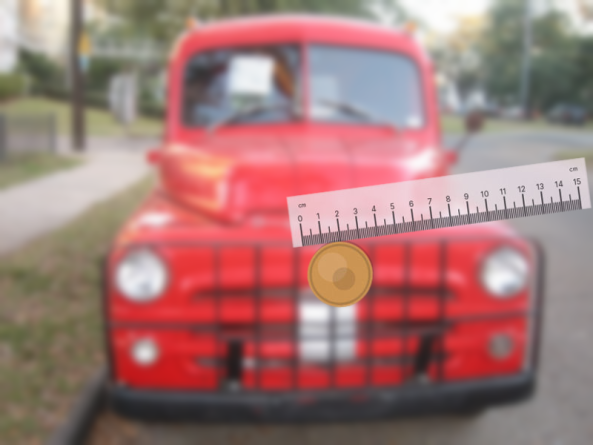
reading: cm 3.5
